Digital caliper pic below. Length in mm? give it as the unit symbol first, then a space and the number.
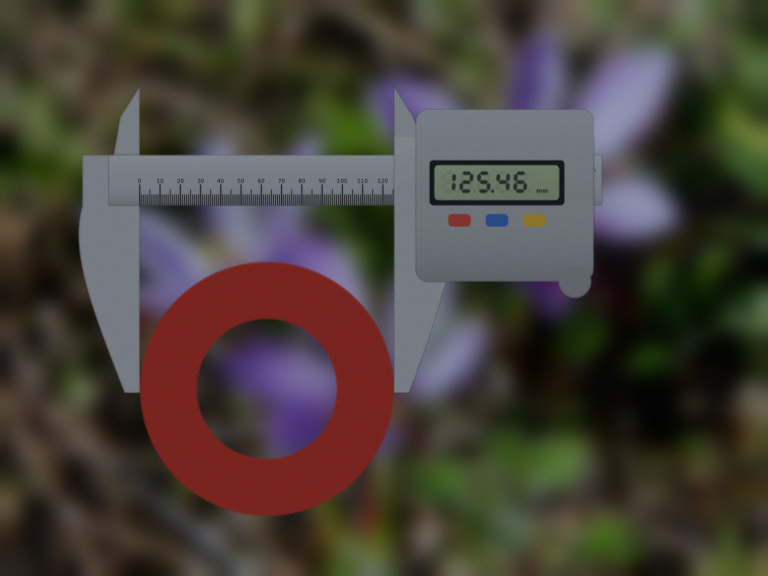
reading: mm 125.46
